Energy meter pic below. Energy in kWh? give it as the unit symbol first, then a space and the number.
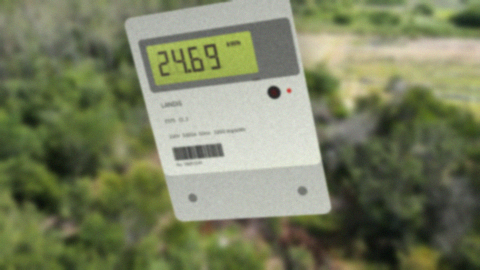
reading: kWh 24.69
